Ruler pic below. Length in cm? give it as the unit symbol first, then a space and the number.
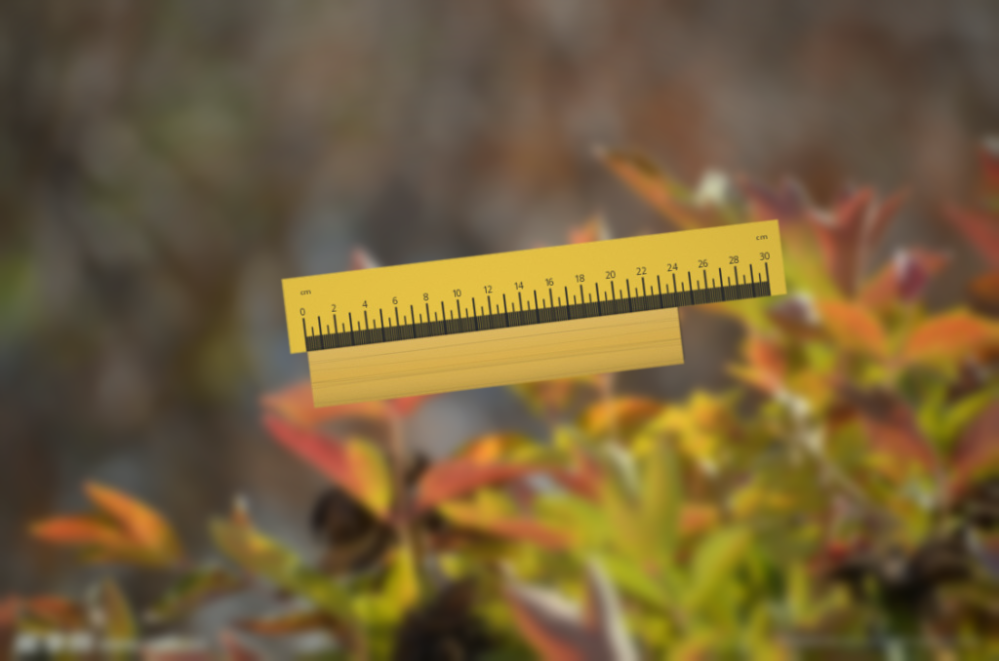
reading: cm 24
